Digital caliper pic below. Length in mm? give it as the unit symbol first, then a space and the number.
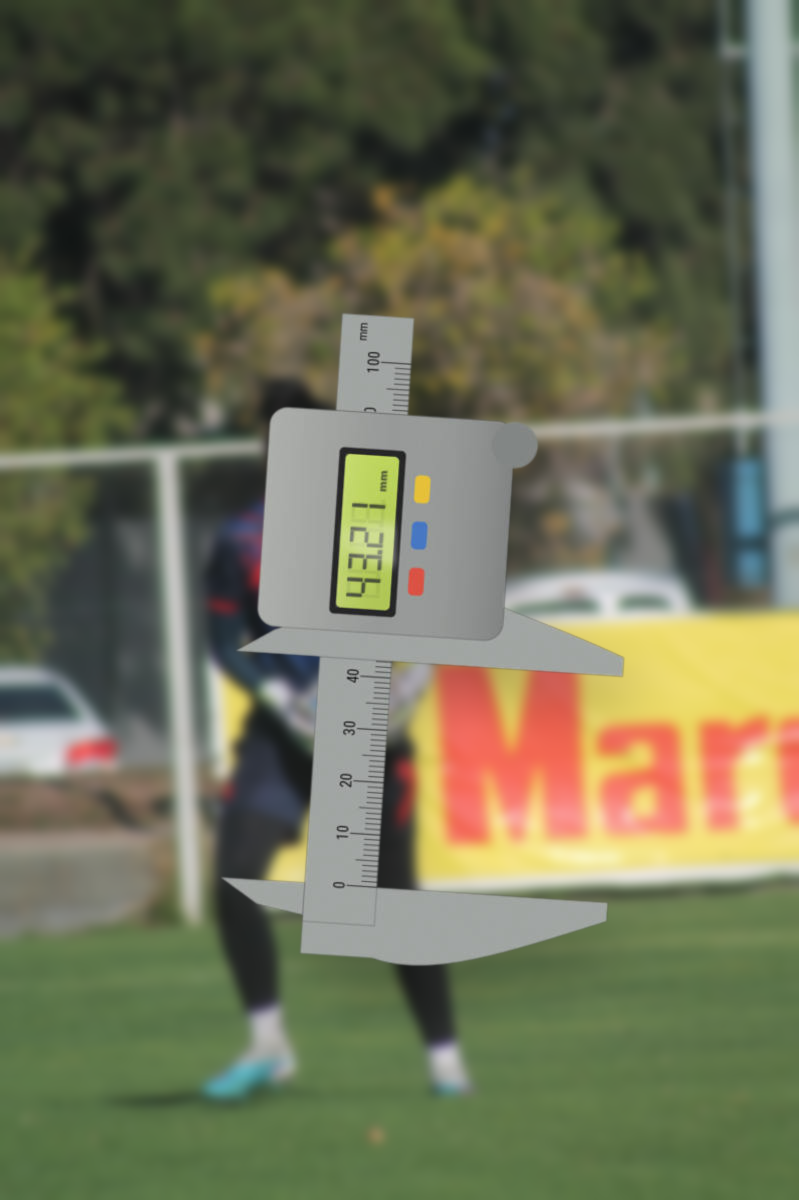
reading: mm 43.21
